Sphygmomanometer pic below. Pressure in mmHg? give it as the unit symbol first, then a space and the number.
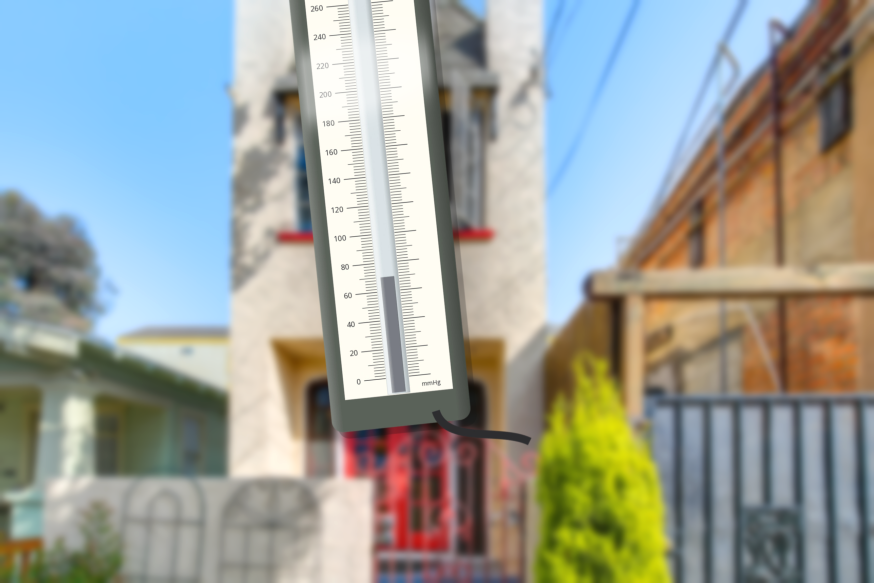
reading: mmHg 70
